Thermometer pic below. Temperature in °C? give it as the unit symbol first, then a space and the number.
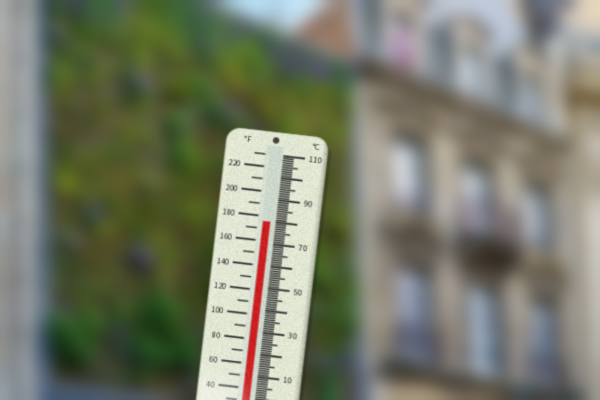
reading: °C 80
